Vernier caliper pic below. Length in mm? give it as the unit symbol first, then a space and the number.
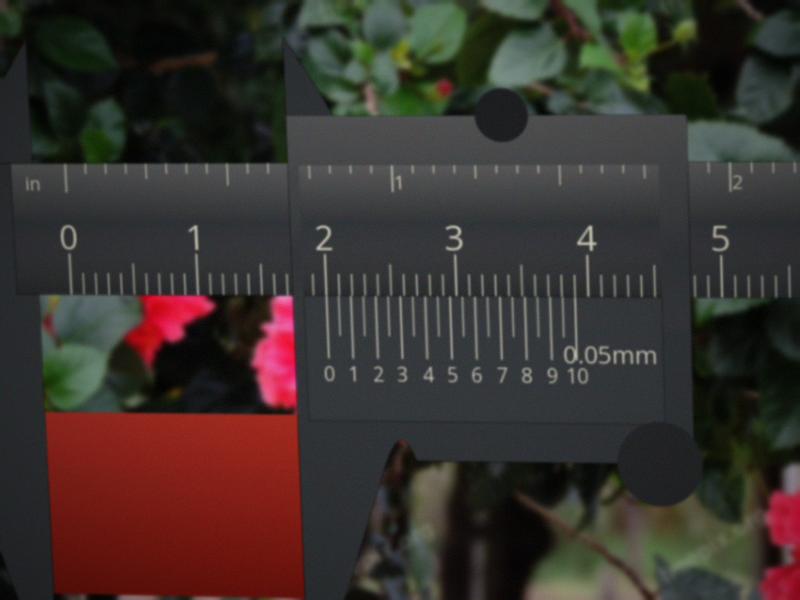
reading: mm 20.0
